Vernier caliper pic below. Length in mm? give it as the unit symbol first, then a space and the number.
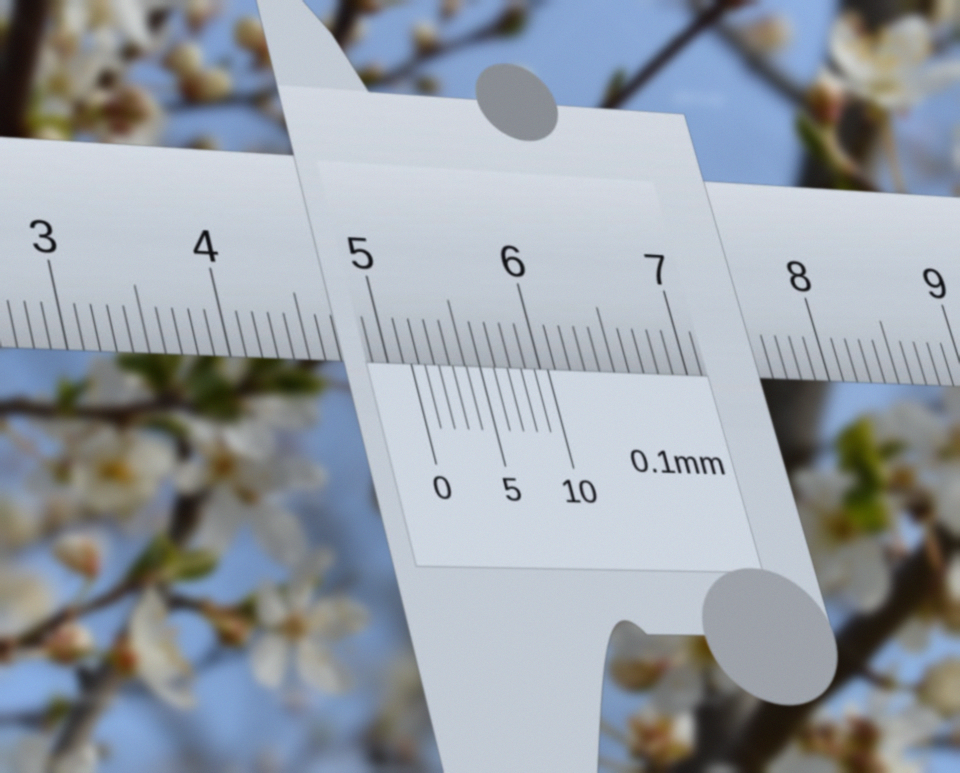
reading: mm 51.5
